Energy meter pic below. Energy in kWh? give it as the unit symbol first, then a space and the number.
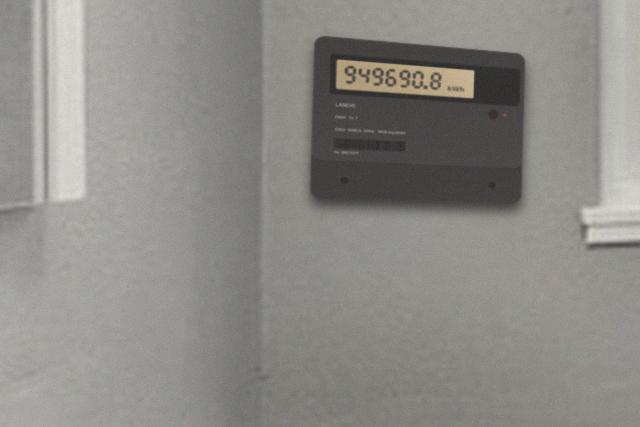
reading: kWh 949690.8
